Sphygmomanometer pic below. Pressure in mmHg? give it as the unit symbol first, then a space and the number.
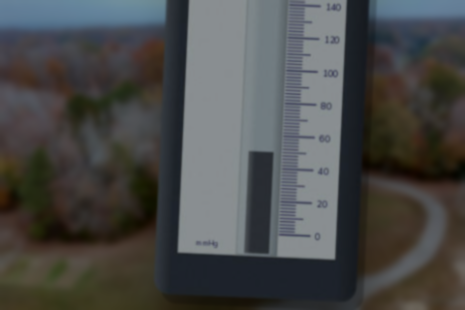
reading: mmHg 50
